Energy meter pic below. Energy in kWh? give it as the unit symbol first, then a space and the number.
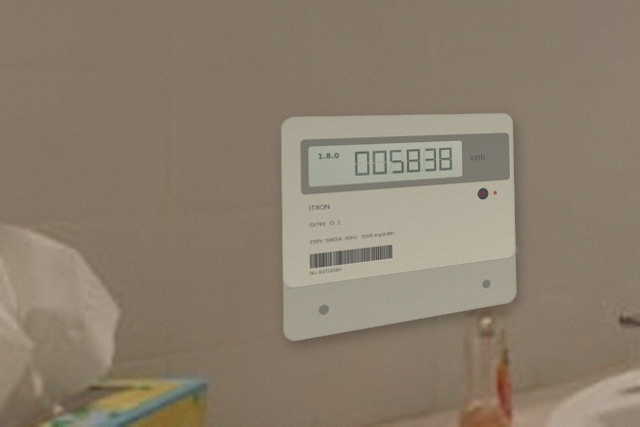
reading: kWh 5838
